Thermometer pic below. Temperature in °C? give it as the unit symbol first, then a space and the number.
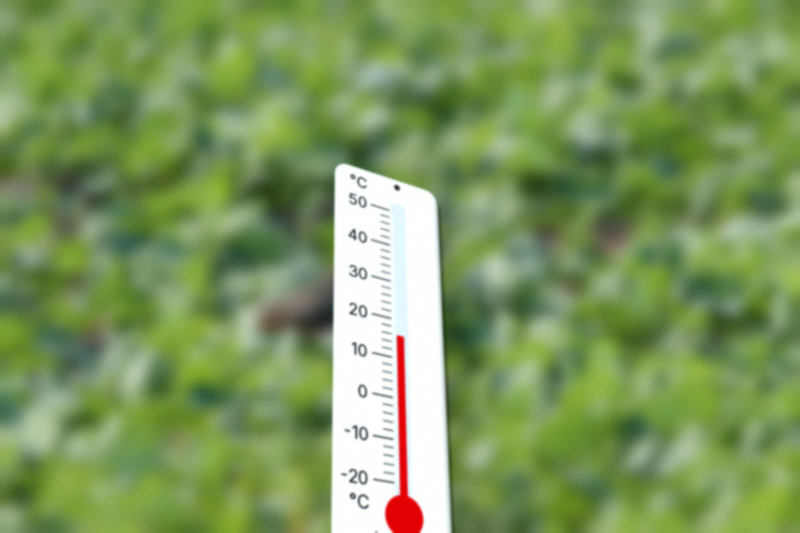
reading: °C 16
